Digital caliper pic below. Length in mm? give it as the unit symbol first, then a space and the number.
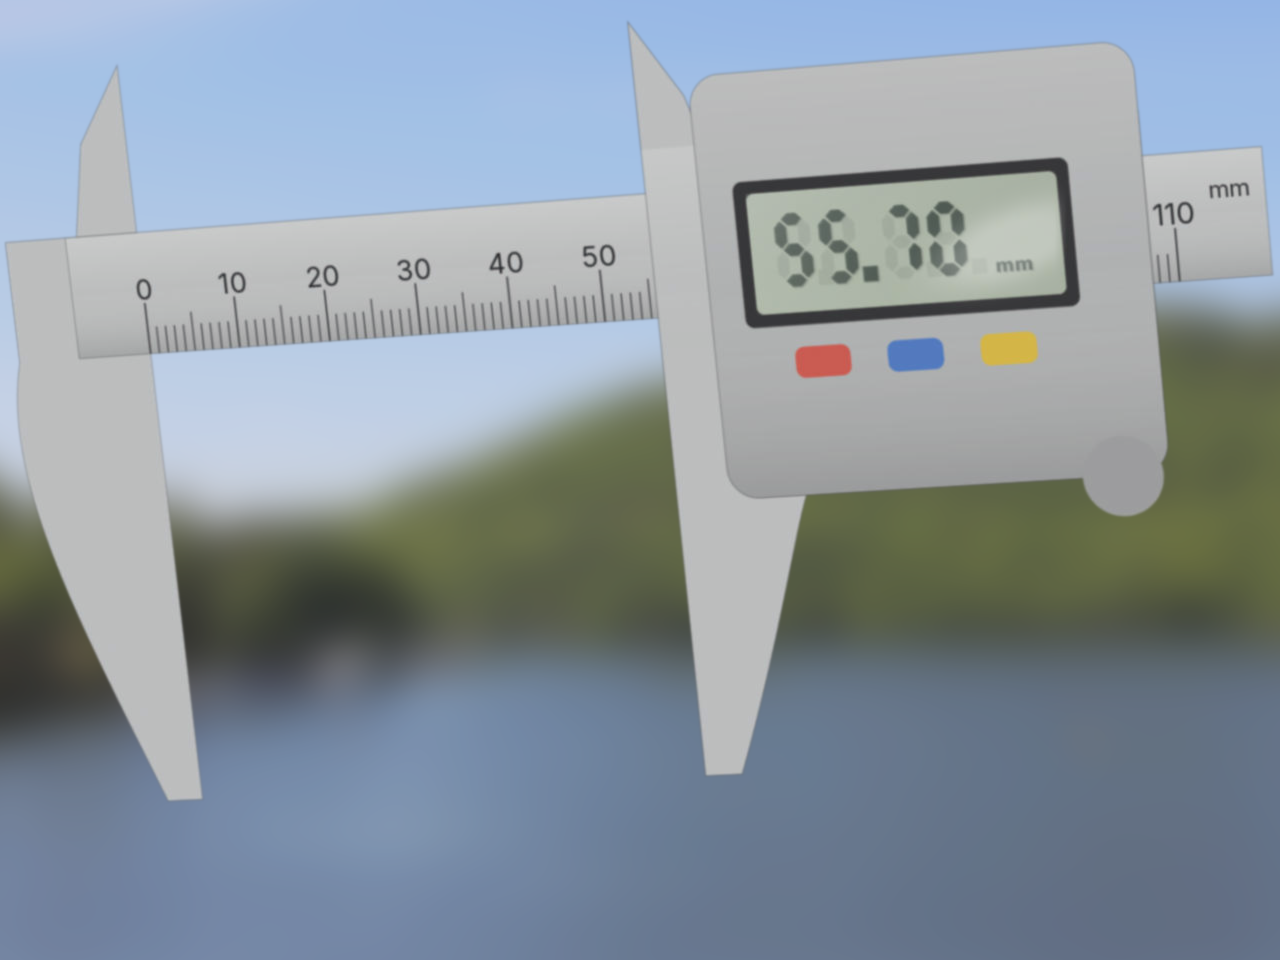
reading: mm 55.70
